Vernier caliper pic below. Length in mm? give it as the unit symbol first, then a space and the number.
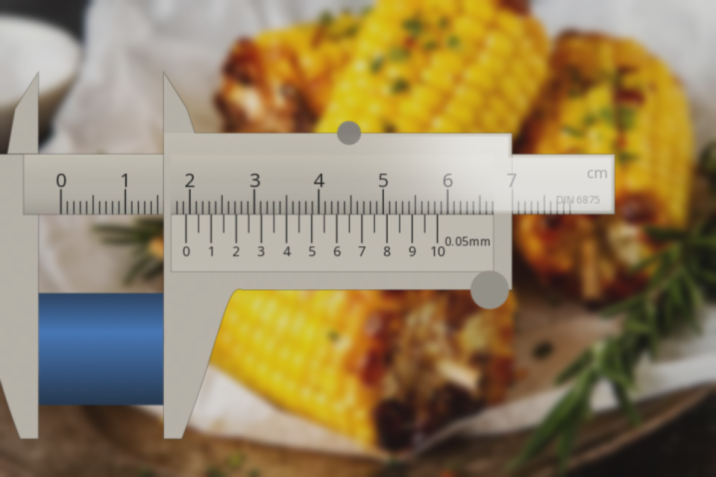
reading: mm 19.4
